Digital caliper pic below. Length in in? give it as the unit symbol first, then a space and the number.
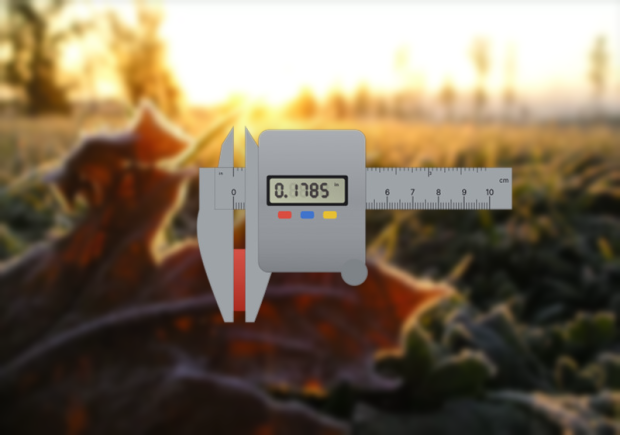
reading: in 0.1785
